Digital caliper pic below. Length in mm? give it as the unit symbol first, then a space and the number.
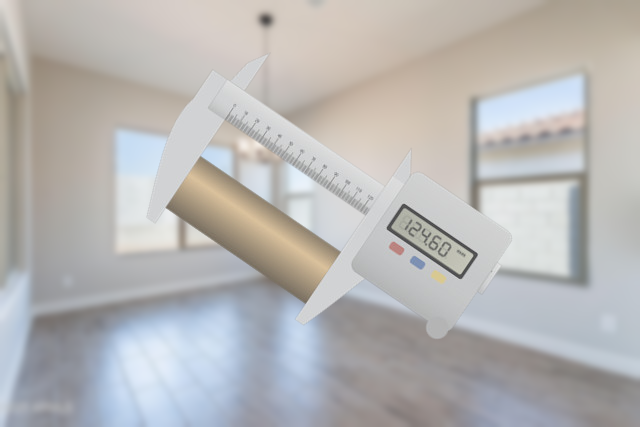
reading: mm 124.60
